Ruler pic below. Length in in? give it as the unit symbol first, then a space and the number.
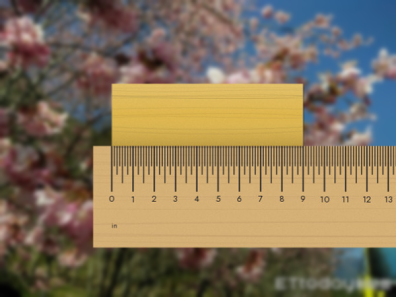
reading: in 9
